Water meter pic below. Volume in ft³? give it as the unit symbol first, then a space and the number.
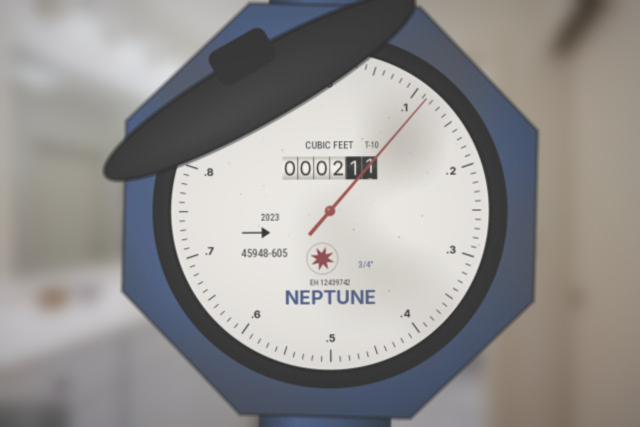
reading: ft³ 211.11
